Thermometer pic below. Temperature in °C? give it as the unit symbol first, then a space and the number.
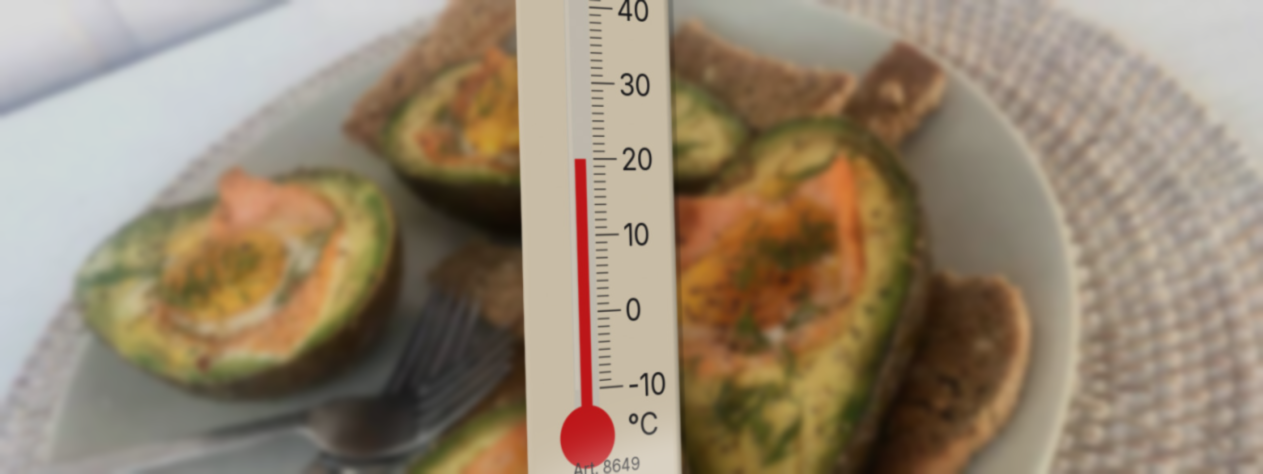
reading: °C 20
